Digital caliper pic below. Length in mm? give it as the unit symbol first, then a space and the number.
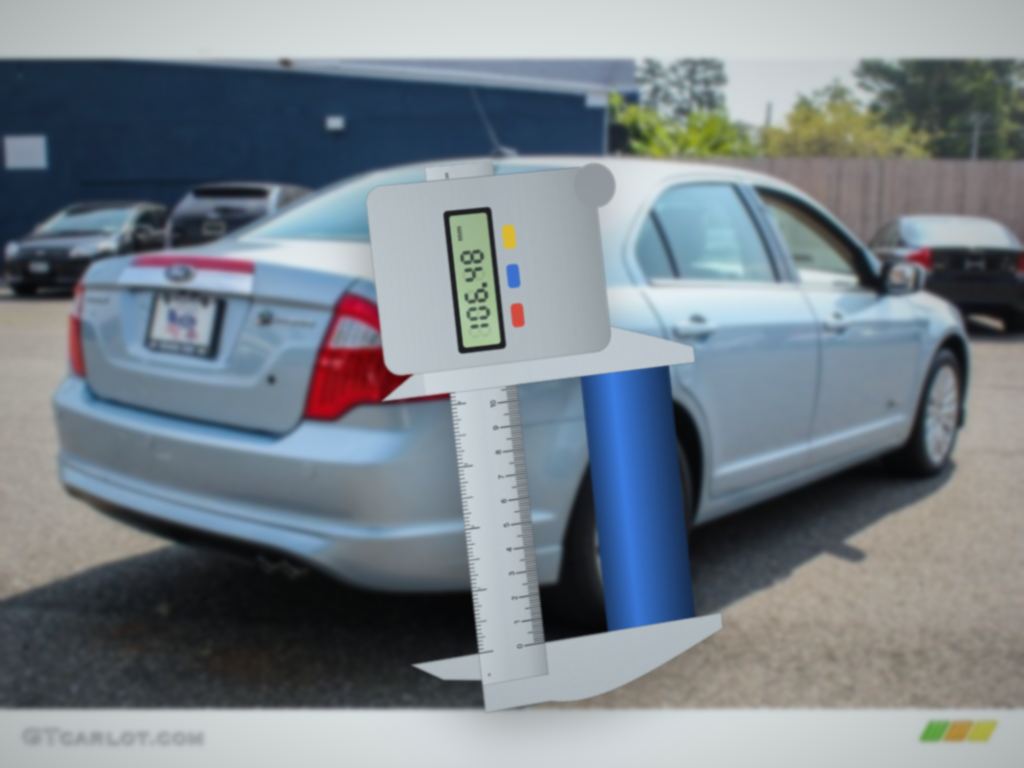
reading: mm 106.48
